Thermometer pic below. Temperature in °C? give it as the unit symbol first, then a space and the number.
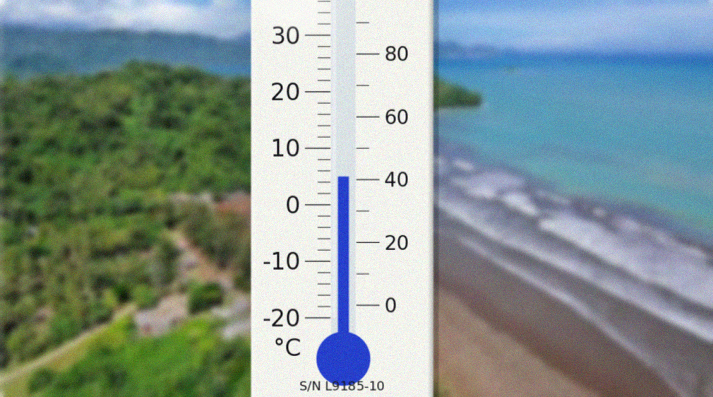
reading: °C 5
